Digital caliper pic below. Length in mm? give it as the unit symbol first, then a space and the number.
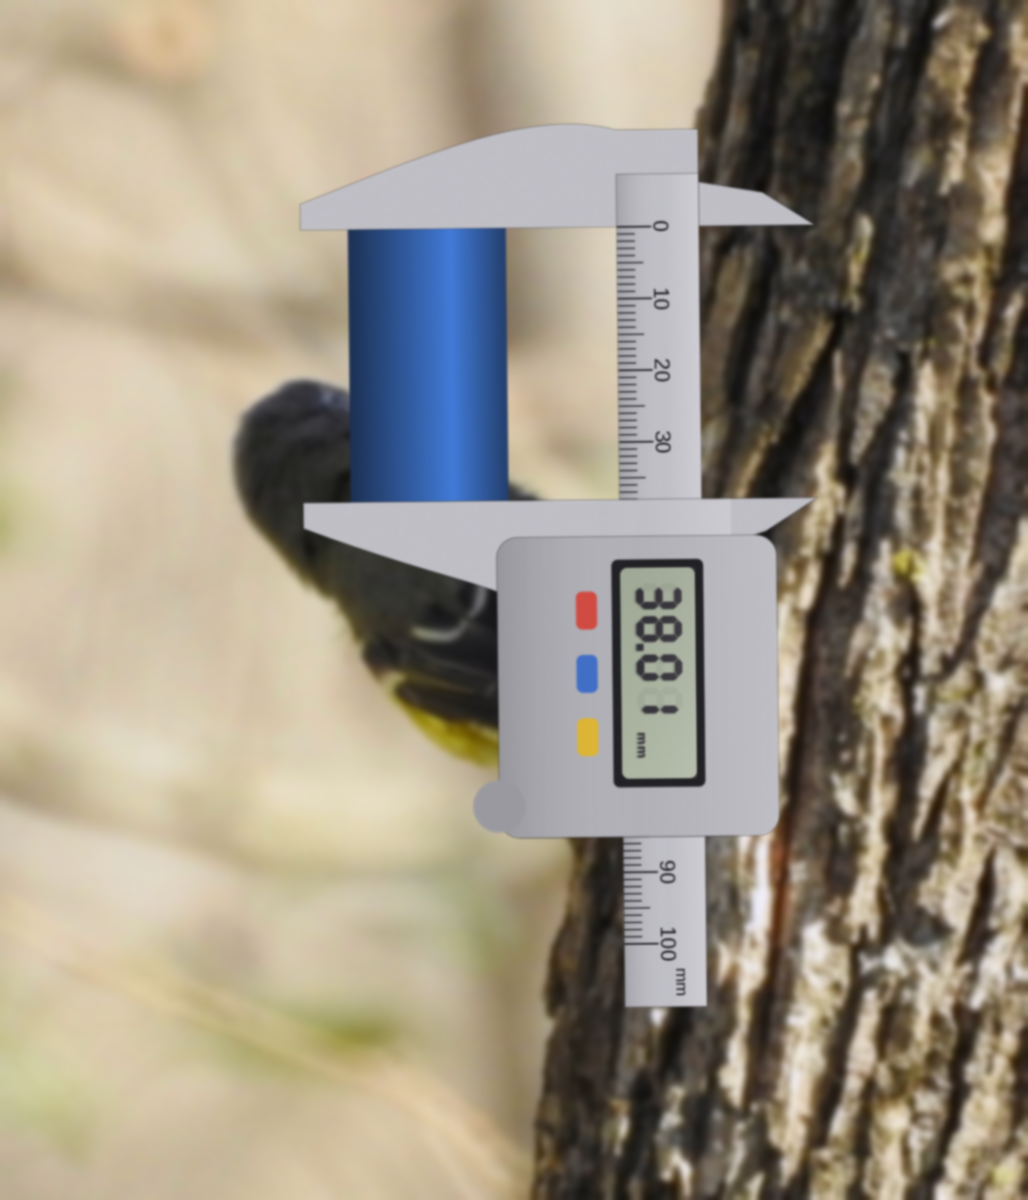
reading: mm 38.01
